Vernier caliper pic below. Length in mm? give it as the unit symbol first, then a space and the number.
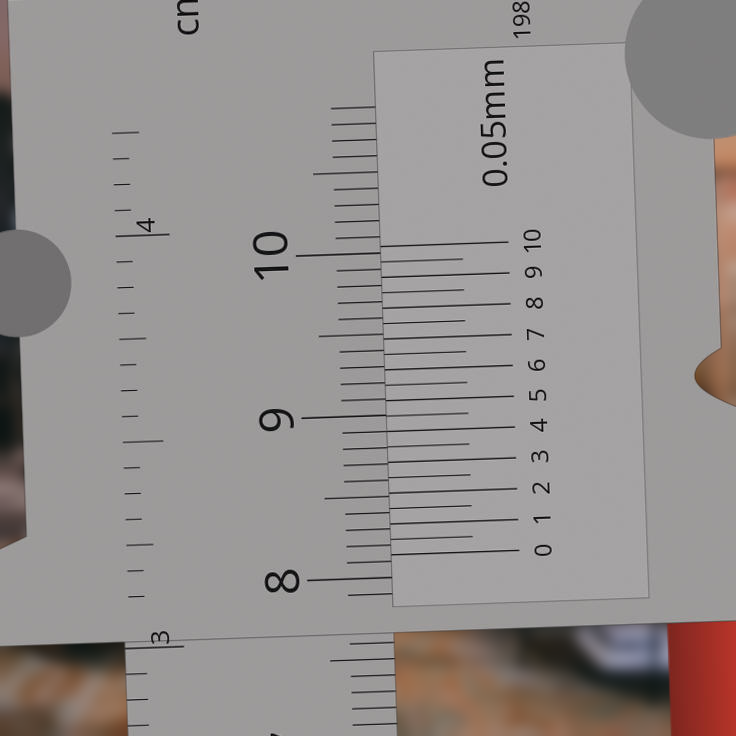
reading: mm 81.4
